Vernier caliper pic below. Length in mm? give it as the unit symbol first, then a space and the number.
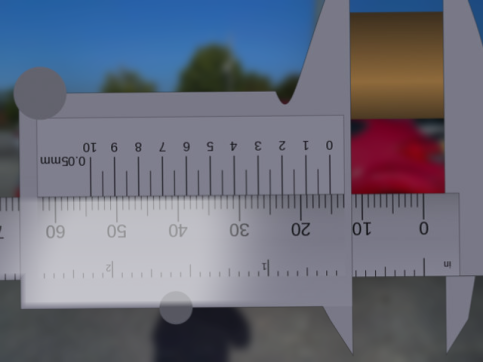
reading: mm 15.2
